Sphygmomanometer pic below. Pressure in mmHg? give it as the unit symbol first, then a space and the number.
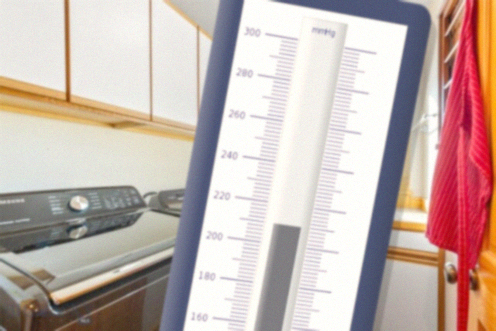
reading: mmHg 210
